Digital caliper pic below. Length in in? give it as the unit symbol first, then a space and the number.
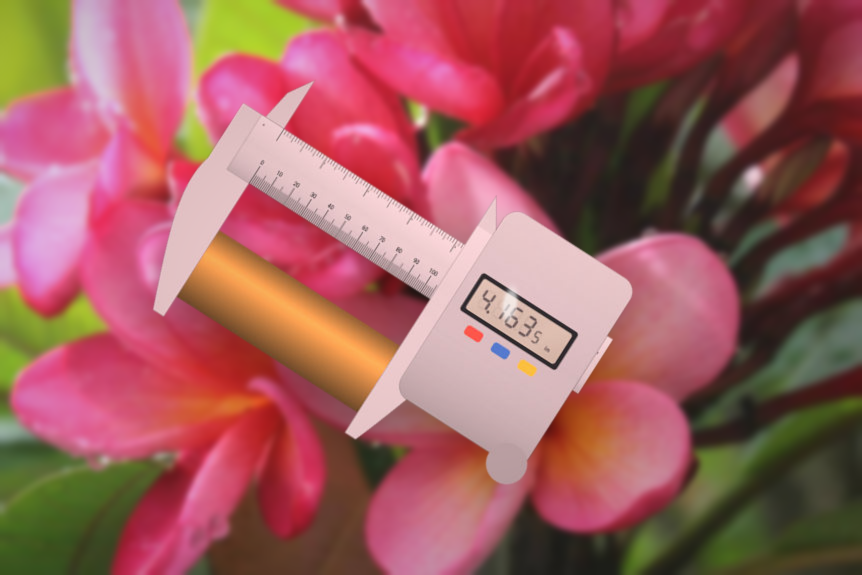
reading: in 4.1635
